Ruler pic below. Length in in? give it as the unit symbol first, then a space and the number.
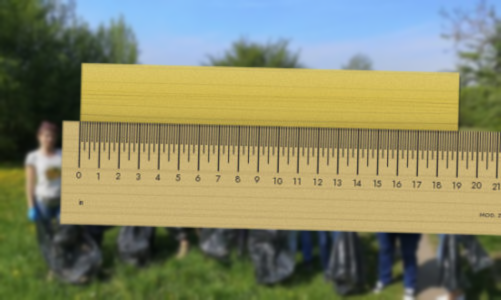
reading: in 19
